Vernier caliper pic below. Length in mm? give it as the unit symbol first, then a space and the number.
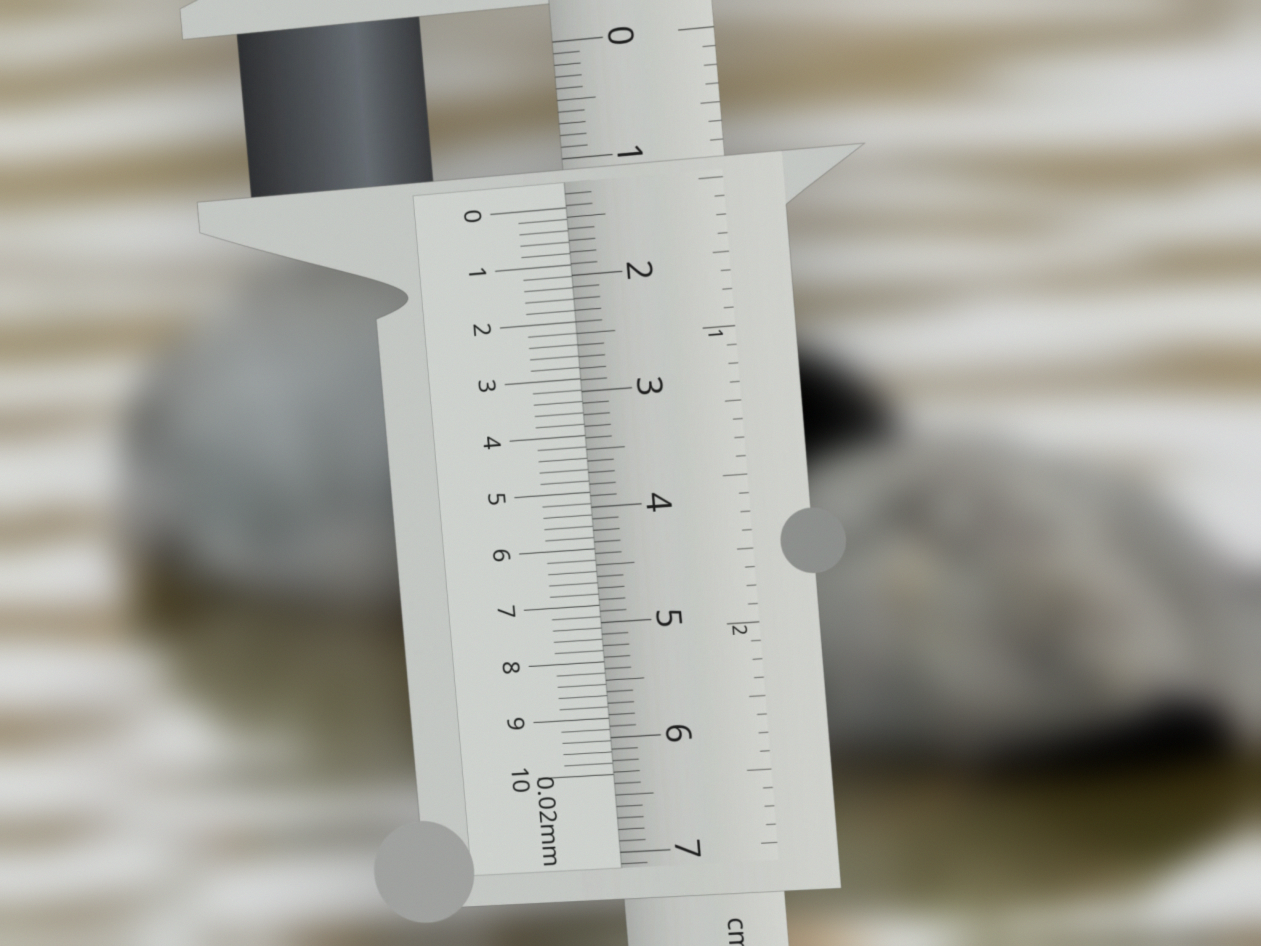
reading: mm 14.2
